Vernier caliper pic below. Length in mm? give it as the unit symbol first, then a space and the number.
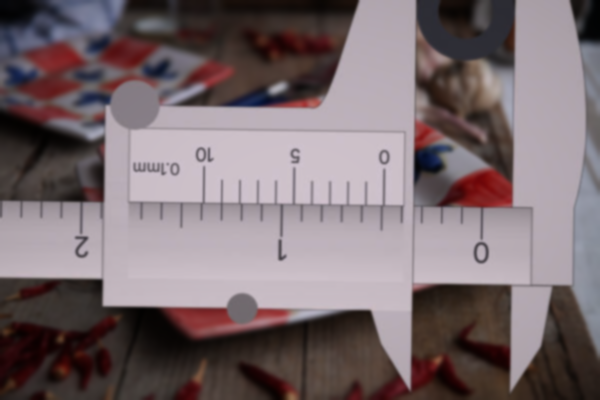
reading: mm 4.9
